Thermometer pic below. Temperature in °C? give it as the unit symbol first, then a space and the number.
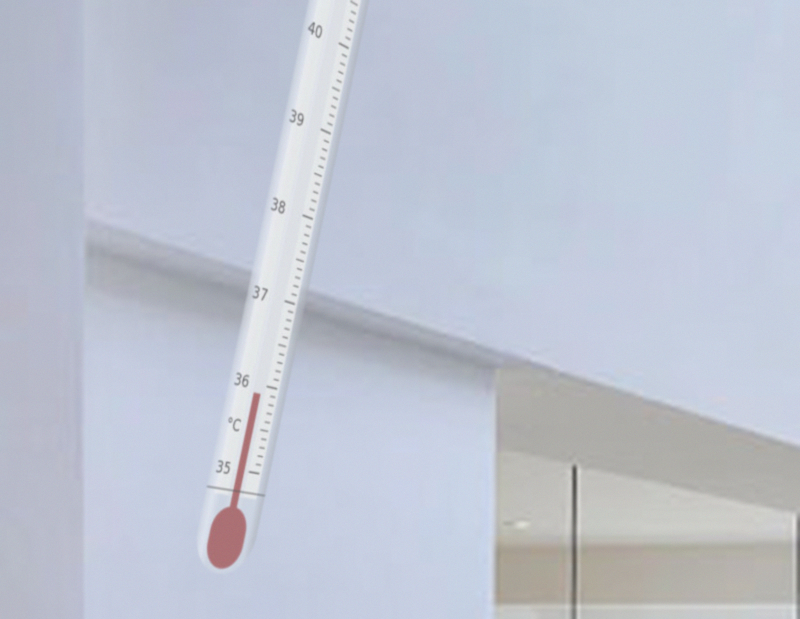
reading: °C 35.9
